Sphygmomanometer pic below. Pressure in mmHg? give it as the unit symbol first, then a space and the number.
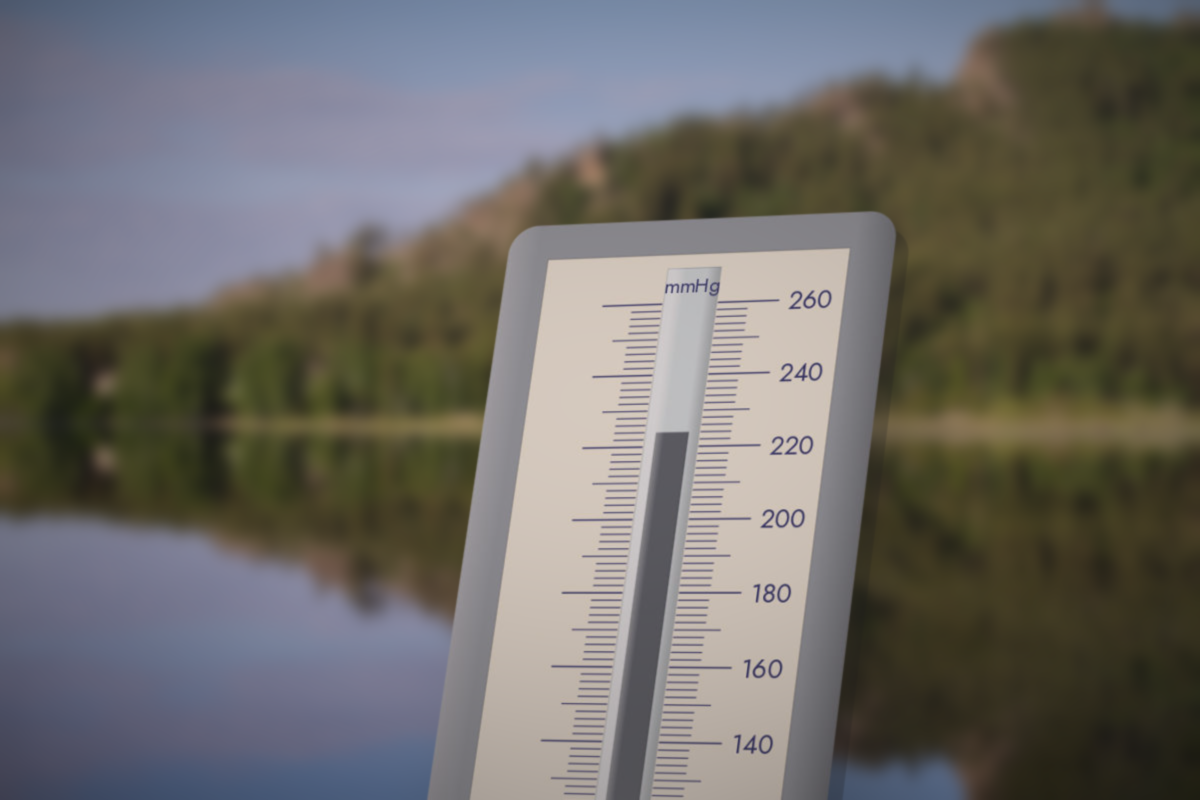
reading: mmHg 224
